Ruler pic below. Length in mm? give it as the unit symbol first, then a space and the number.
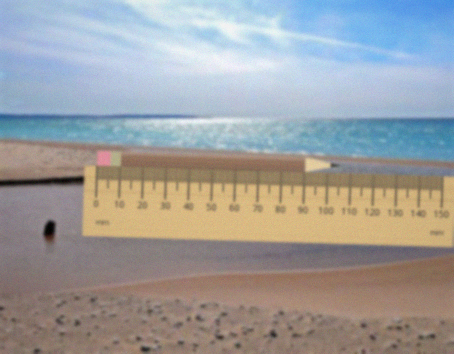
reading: mm 105
